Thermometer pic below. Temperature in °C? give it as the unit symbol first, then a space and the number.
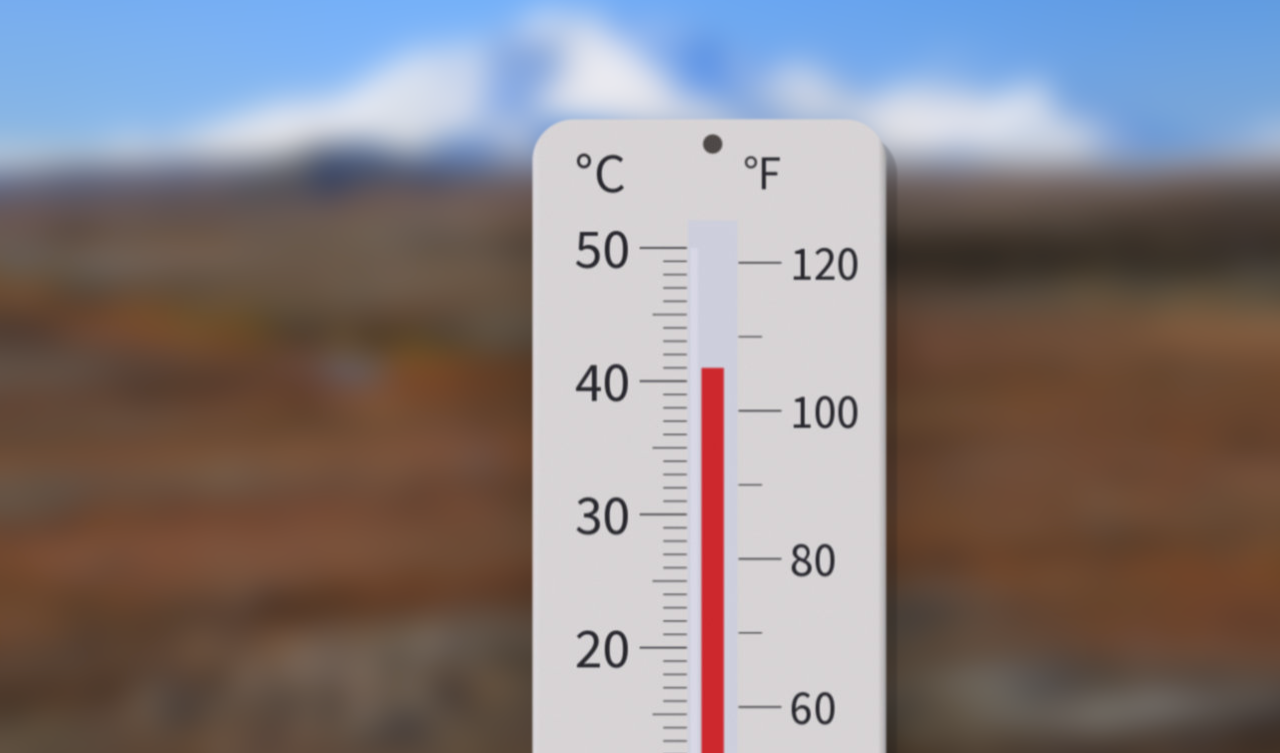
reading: °C 41
